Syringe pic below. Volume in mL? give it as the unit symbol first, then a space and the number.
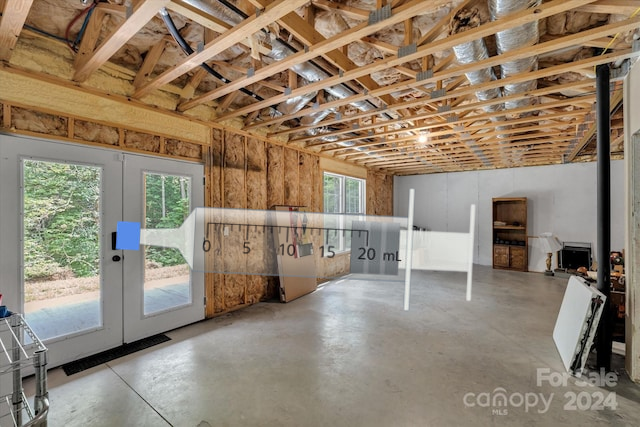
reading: mL 18
